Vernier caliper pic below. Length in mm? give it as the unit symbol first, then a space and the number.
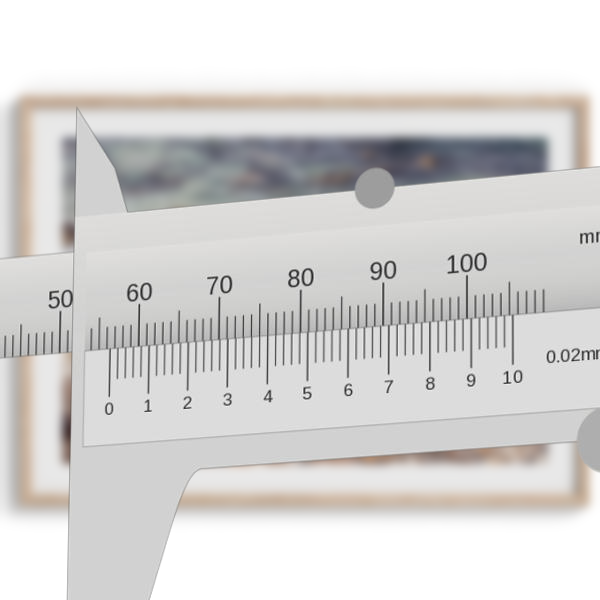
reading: mm 56.4
